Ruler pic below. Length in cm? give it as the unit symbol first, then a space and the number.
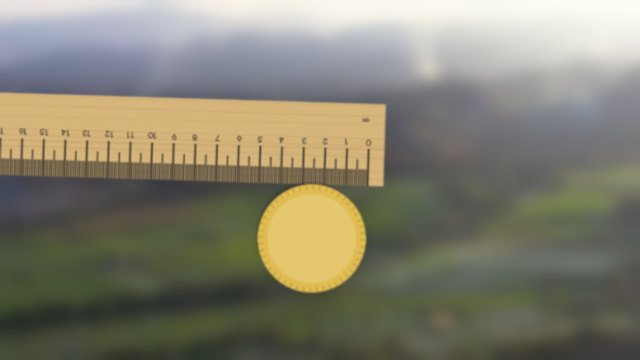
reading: cm 5
